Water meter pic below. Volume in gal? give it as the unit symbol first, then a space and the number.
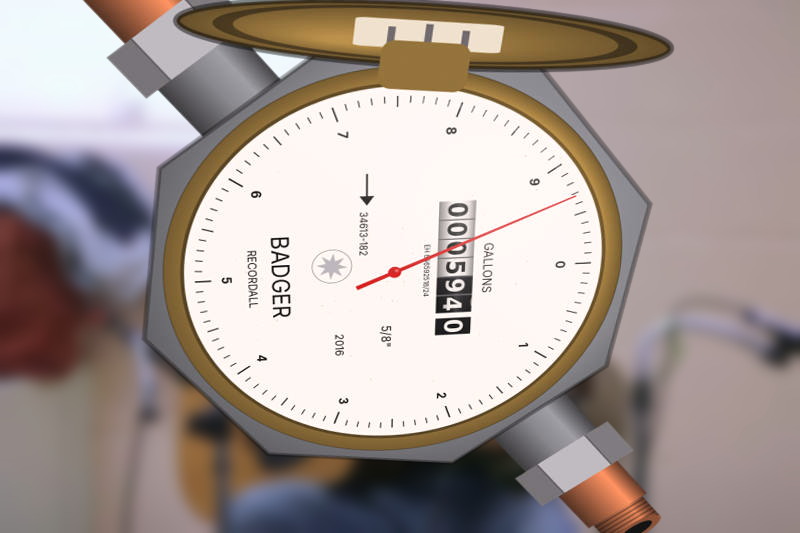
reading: gal 5939.3
